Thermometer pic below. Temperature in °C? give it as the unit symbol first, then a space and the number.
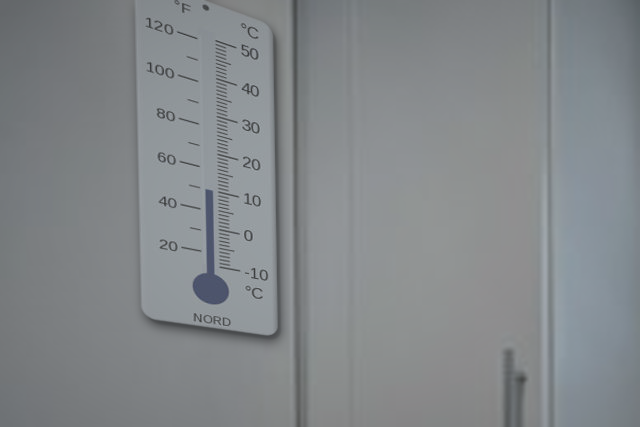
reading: °C 10
